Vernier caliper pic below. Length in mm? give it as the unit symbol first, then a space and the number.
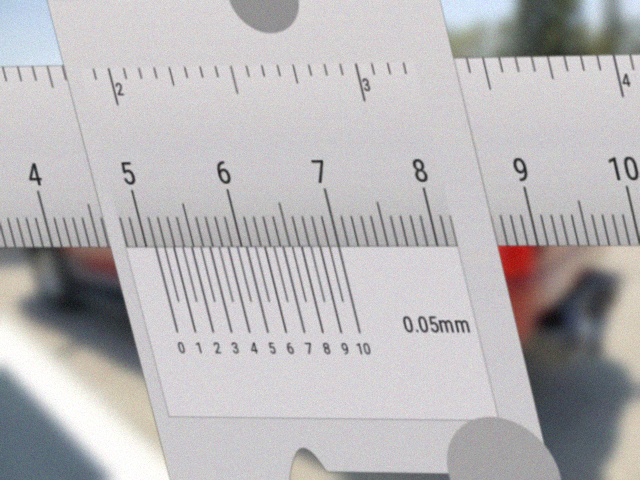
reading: mm 51.0
